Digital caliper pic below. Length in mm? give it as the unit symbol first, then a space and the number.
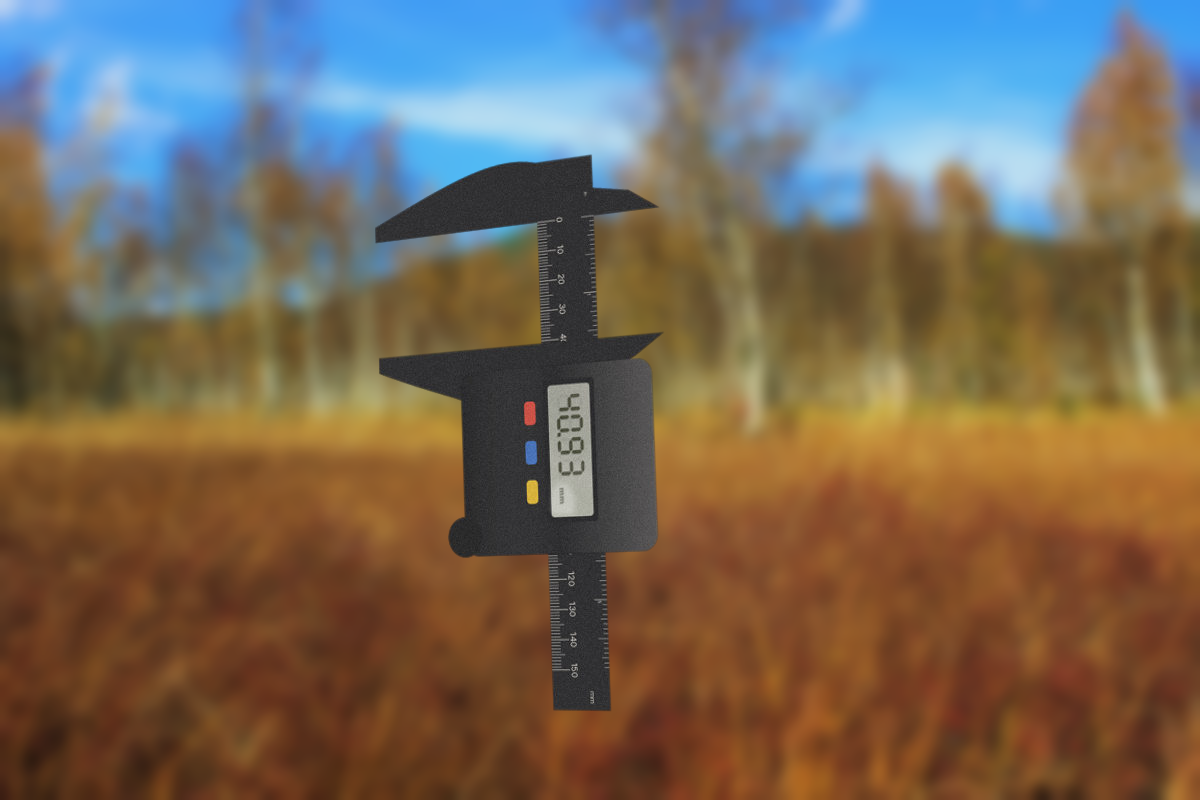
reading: mm 40.93
